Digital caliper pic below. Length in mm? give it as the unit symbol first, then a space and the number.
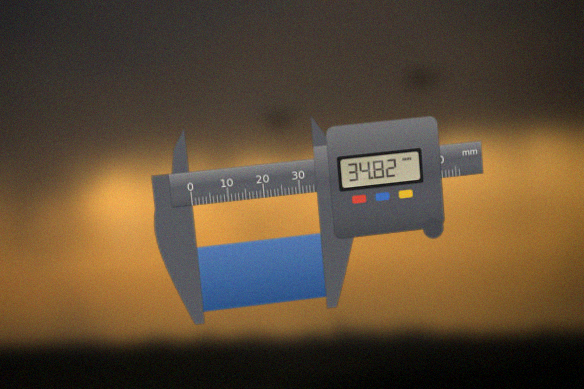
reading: mm 34.82
